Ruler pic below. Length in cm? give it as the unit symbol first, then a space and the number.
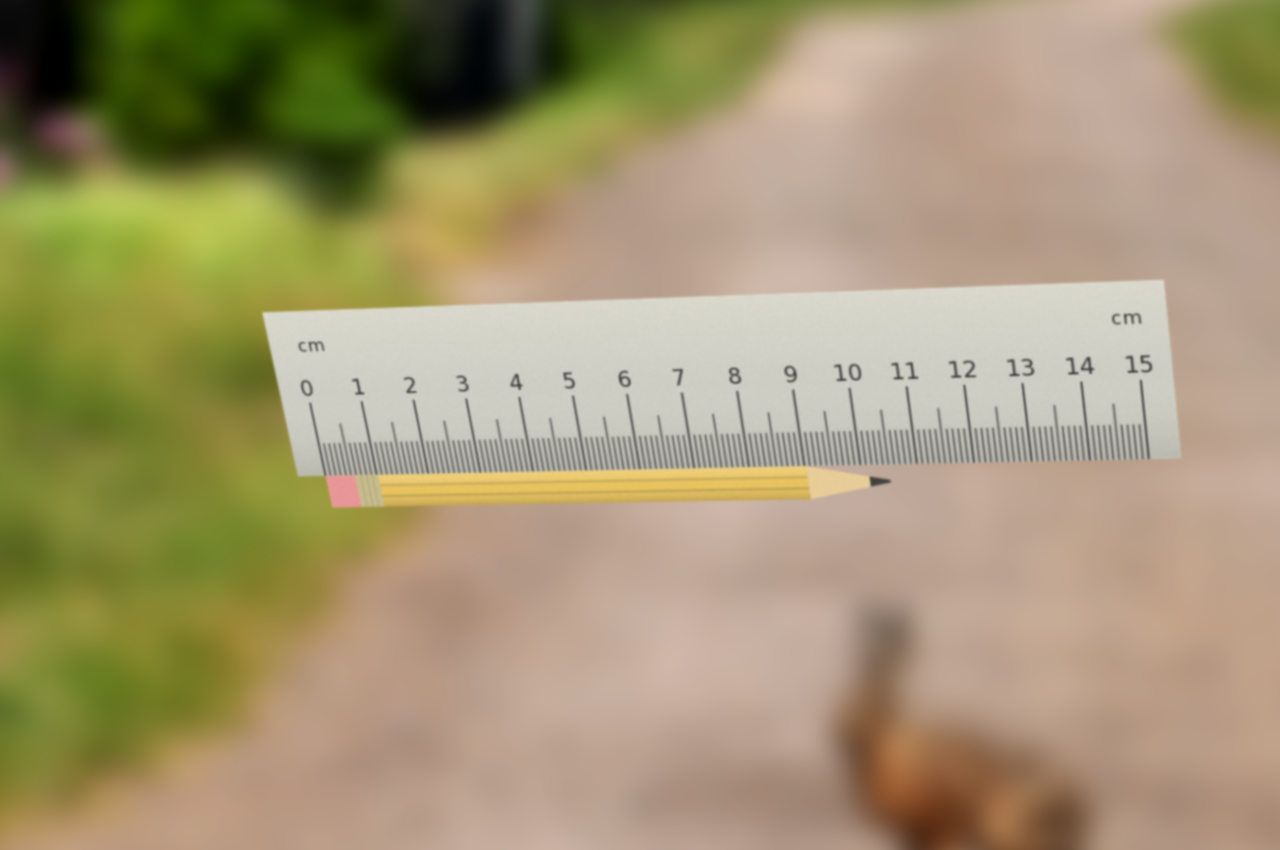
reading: cm 10.5
